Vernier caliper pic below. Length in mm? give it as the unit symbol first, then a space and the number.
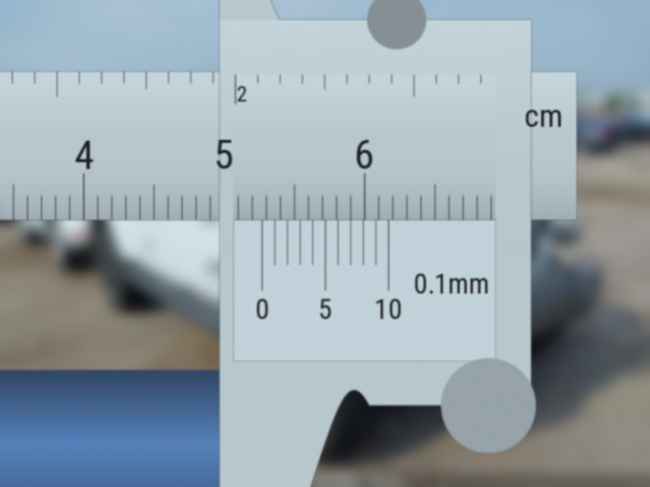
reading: mm 52.7
